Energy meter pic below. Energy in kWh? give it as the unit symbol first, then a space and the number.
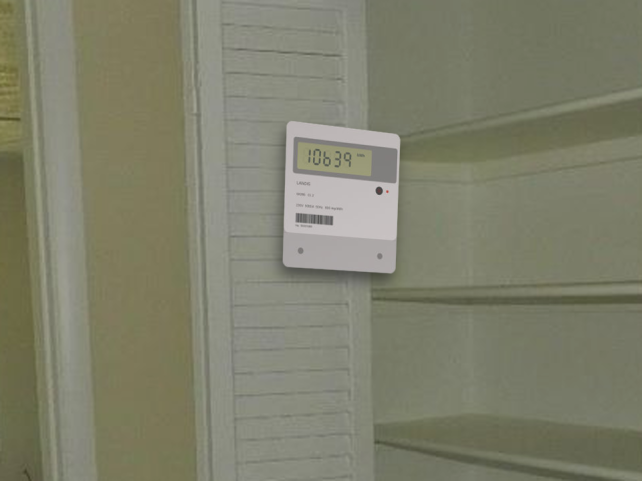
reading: kWh 10639
